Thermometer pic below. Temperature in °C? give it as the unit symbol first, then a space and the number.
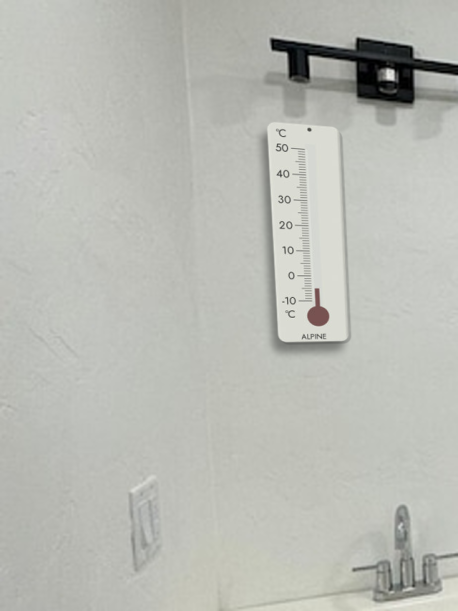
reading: °C -5
